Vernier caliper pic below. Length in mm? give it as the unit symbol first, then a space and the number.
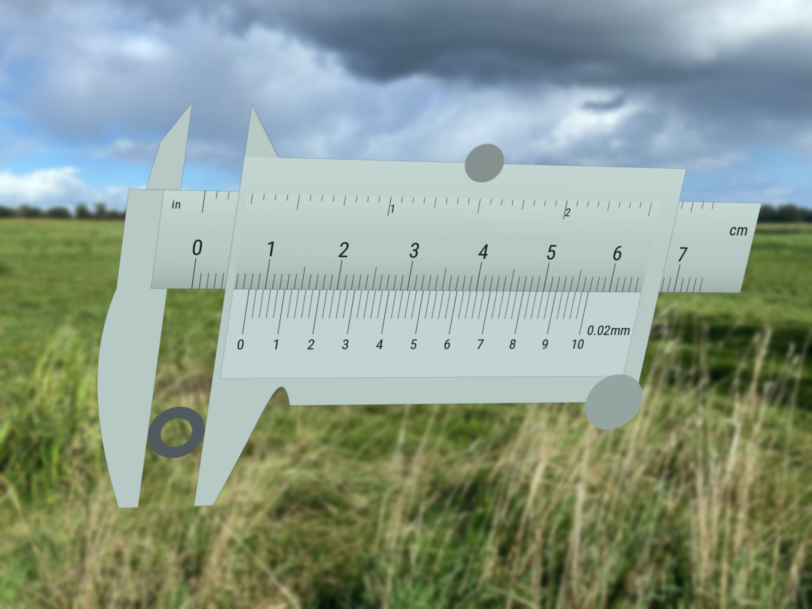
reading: mm 7.8
